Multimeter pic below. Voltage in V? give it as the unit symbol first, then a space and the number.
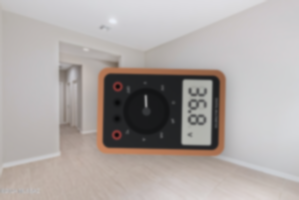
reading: V 36.8
